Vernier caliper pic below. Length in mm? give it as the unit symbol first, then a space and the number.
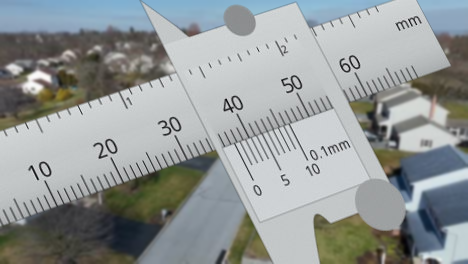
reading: mm 37.6
